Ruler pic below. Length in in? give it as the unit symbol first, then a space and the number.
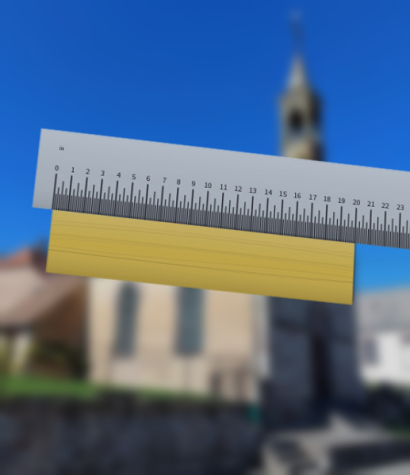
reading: in 20
